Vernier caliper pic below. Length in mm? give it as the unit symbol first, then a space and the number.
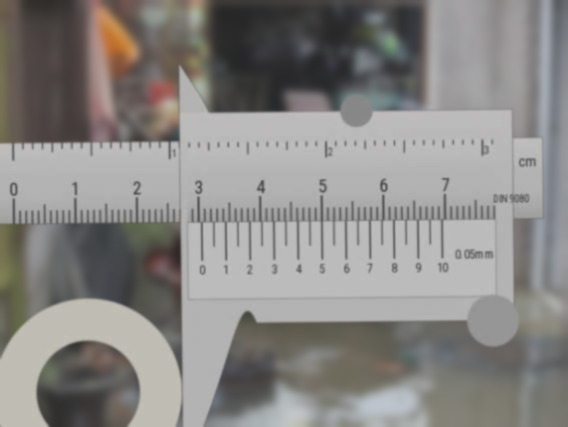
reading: mm 30.5
